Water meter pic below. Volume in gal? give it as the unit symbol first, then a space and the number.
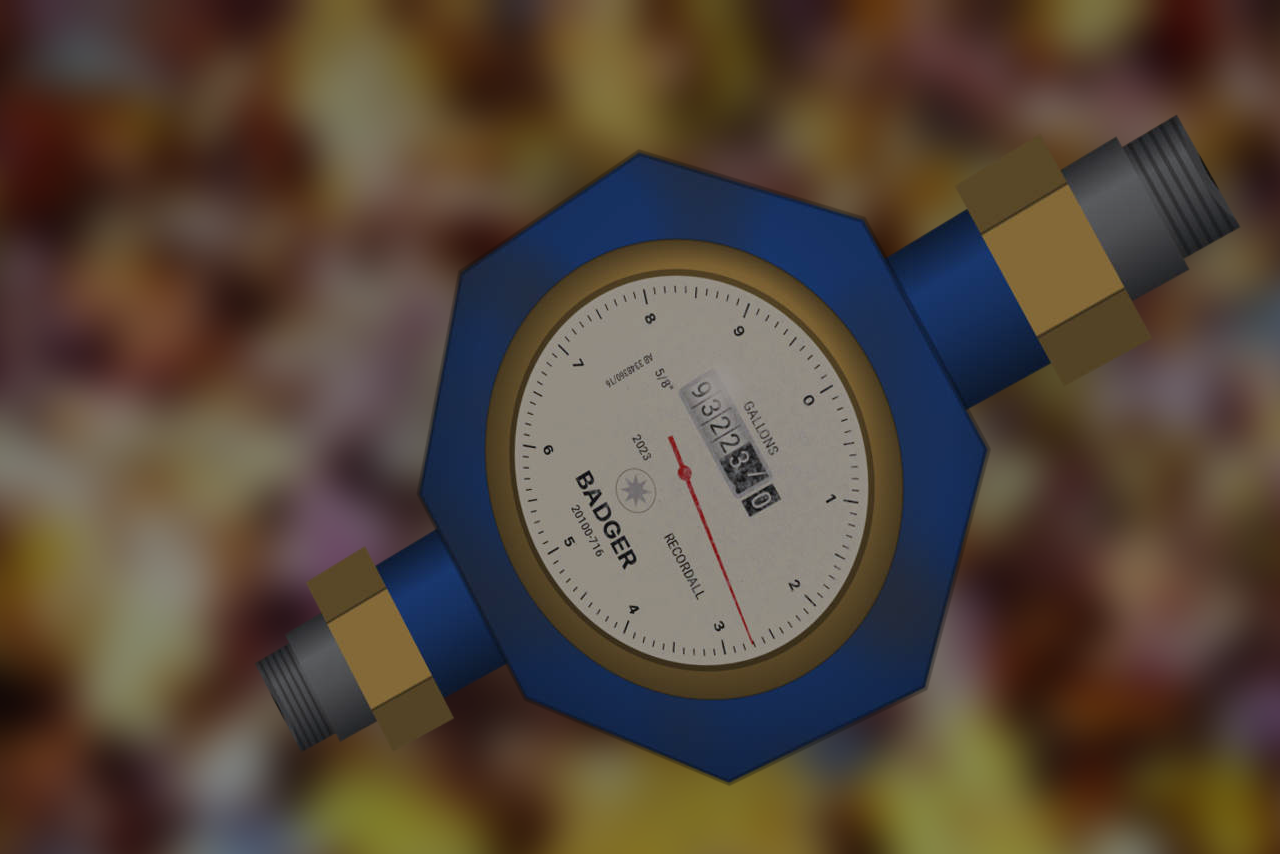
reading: gal 9322372.7
